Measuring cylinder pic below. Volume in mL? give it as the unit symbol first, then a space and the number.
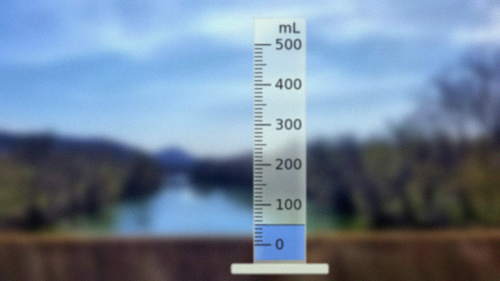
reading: mL 50
